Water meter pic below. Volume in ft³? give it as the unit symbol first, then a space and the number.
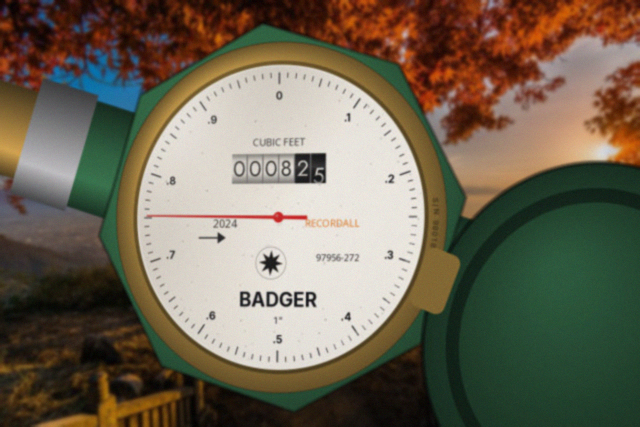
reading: ft³ 824.75
